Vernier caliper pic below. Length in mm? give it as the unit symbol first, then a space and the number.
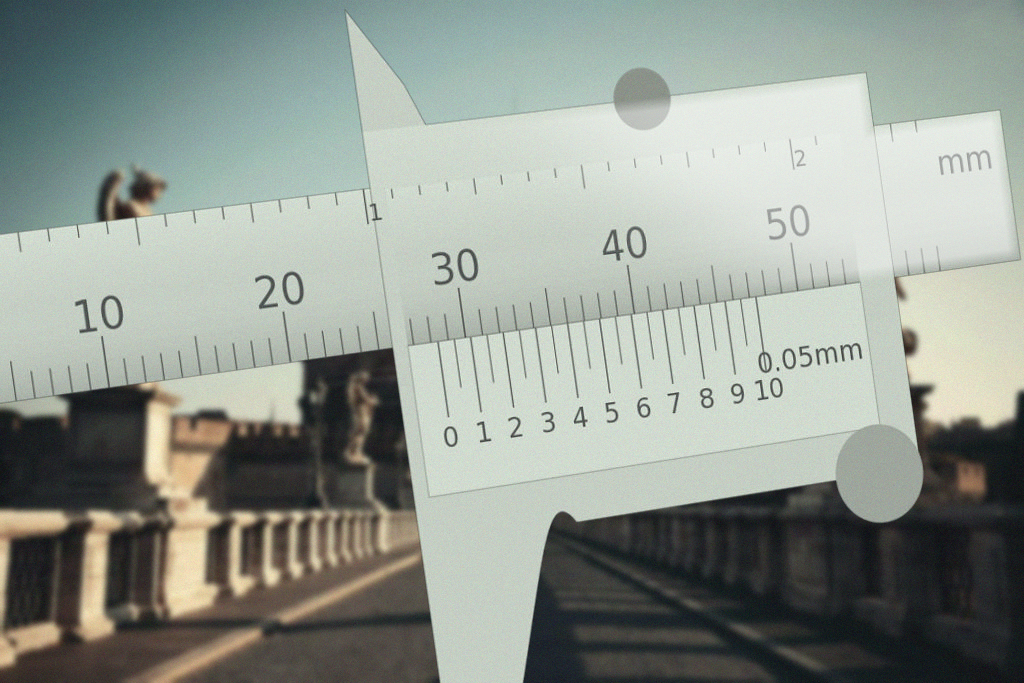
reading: mm 28.4
